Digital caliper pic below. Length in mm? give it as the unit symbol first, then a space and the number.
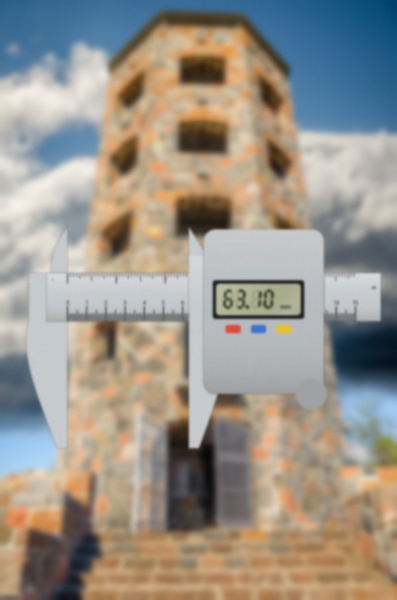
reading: mm 63.10
